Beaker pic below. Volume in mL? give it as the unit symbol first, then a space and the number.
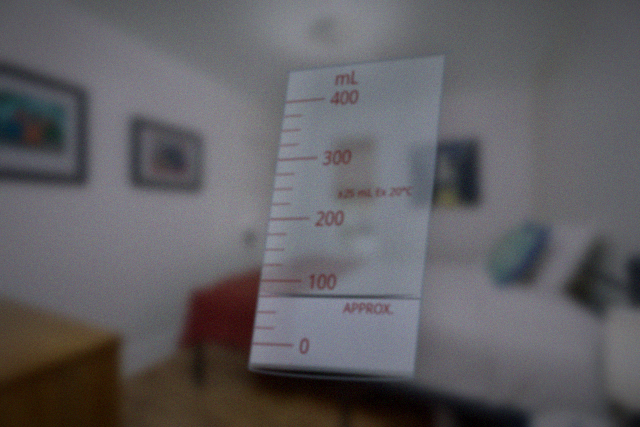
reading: mL 75
